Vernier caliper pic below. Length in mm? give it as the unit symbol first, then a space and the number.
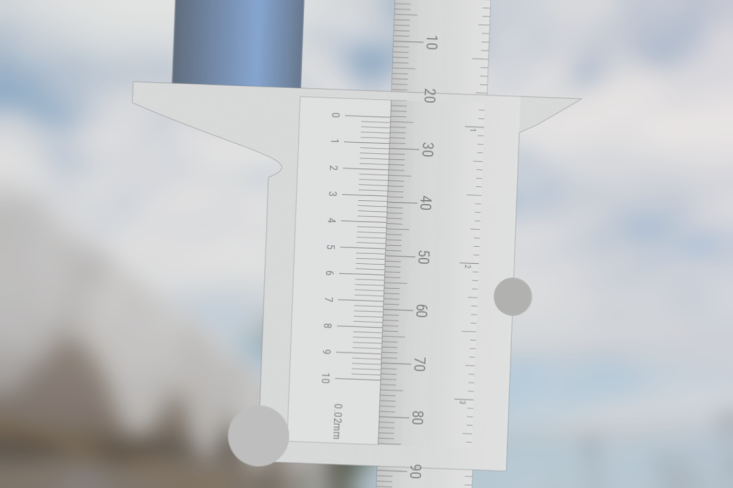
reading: mm 24.2
